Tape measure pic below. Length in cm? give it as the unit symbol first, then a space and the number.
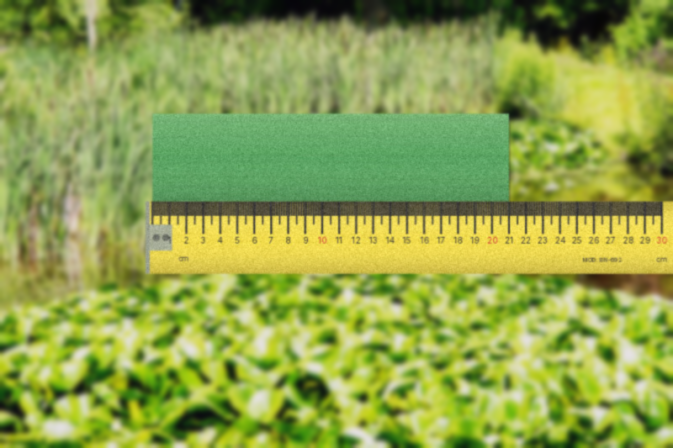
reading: cm 21
